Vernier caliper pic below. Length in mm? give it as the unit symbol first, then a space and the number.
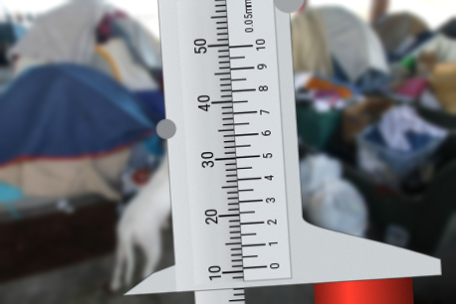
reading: mm 10.6
